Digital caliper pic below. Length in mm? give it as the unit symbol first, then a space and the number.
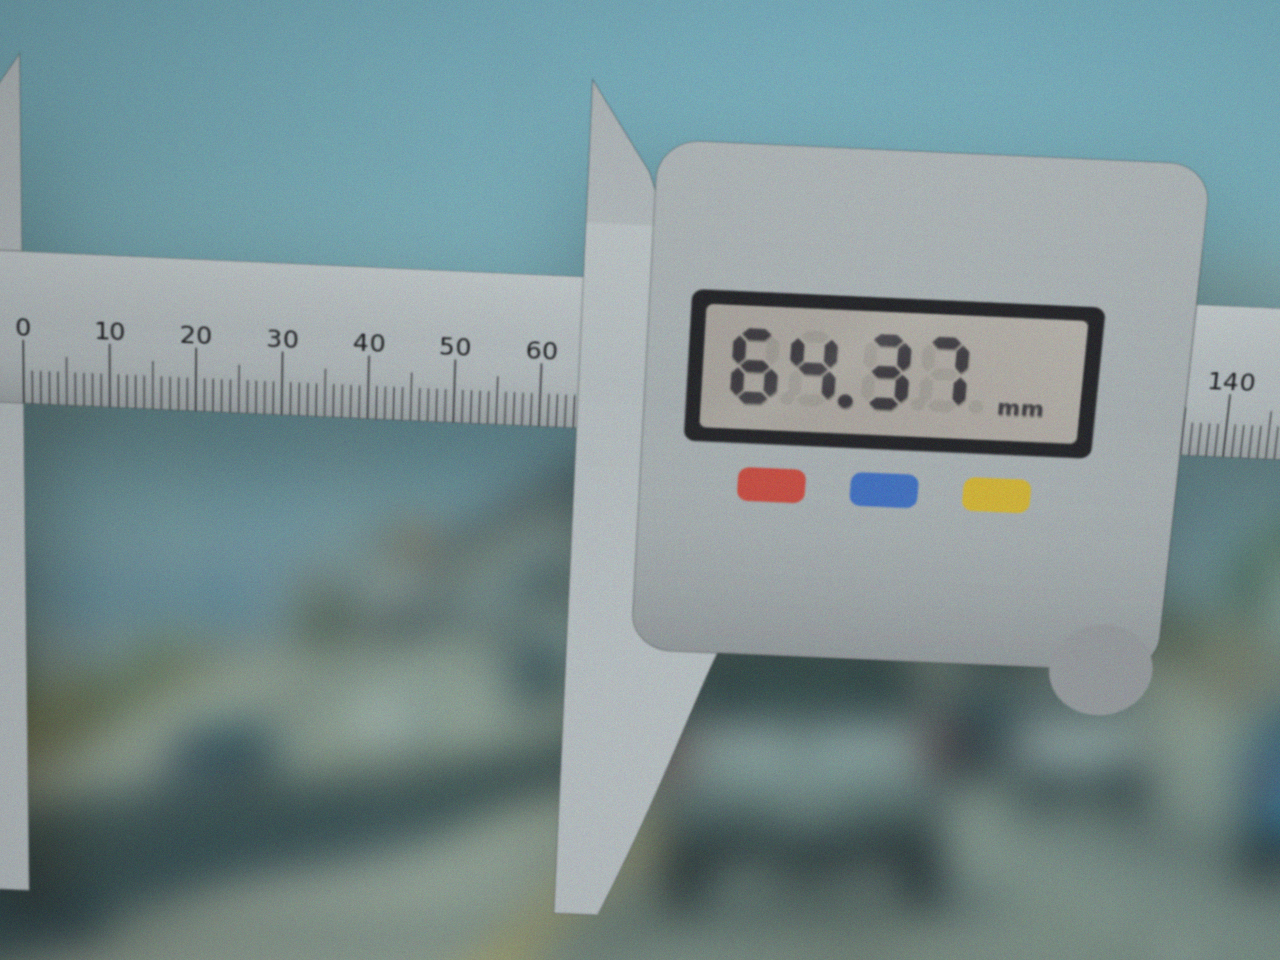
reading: mm 64.37
